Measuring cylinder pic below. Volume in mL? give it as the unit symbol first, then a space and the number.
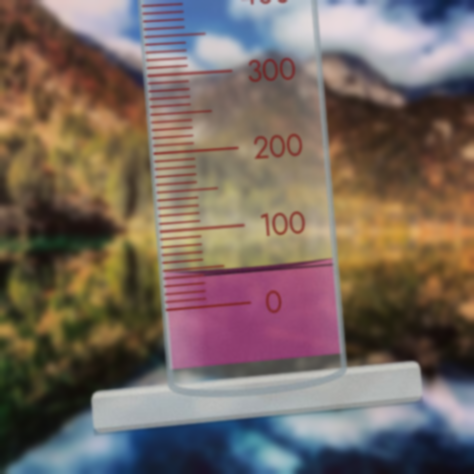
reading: mL 40
